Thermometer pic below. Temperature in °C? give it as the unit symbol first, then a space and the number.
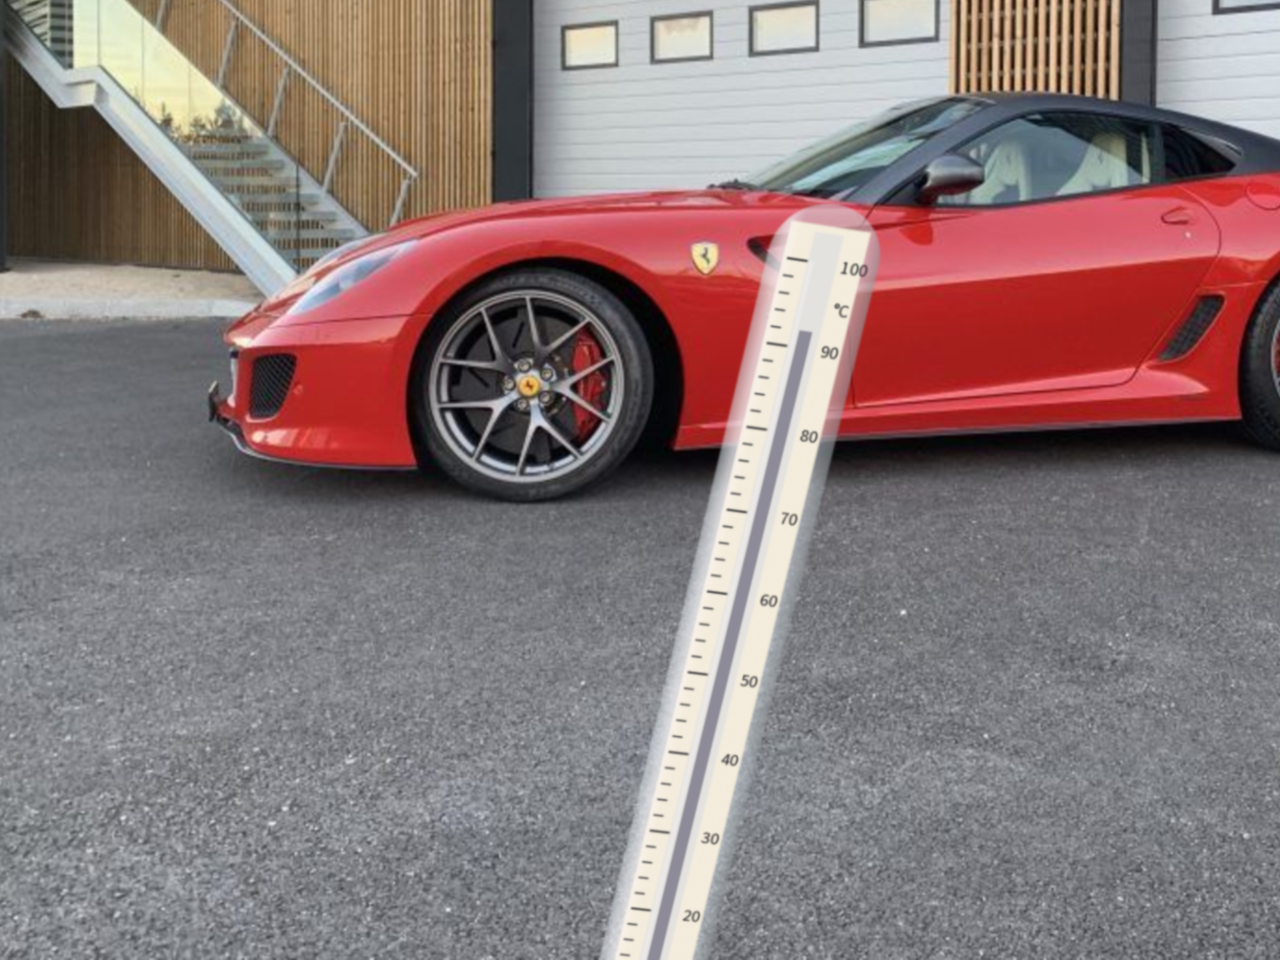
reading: °C 92
